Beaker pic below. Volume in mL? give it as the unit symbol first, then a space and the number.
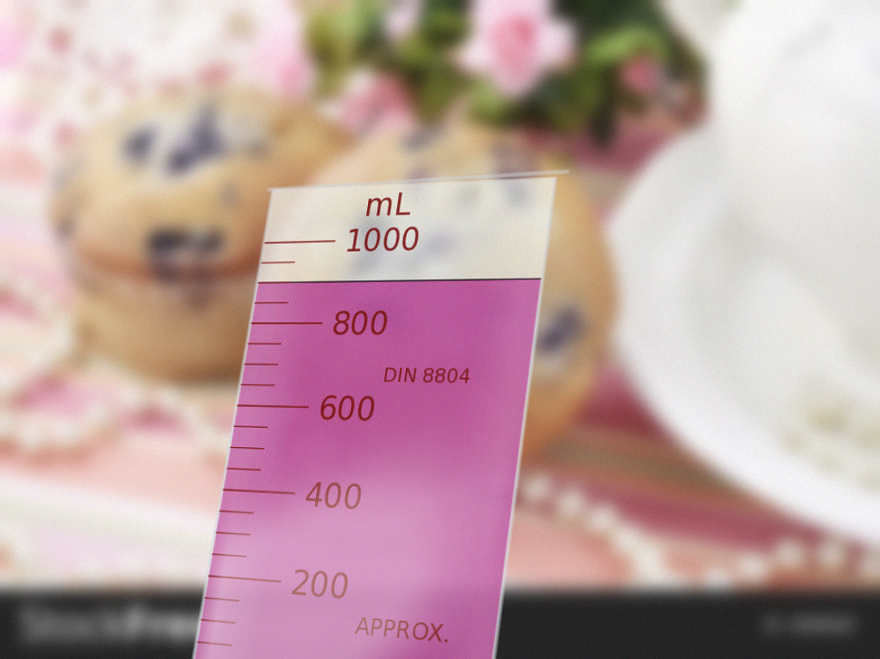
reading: mL 900
